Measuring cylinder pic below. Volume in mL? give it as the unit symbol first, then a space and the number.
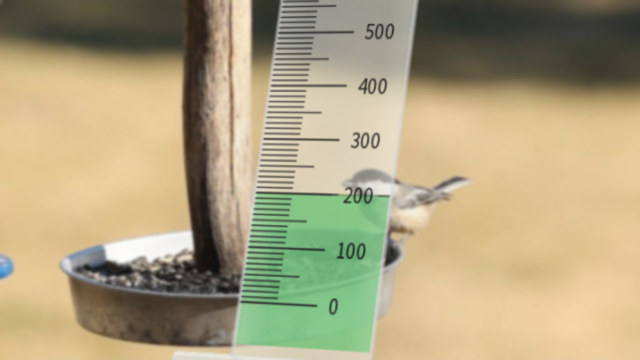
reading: mL 200
